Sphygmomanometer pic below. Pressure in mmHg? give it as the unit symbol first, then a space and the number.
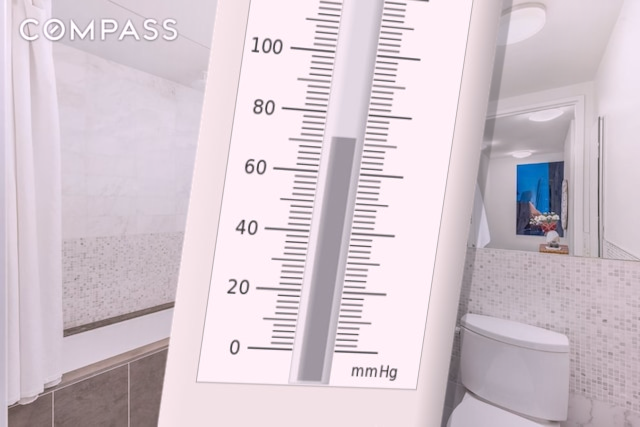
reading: mmHg 72
